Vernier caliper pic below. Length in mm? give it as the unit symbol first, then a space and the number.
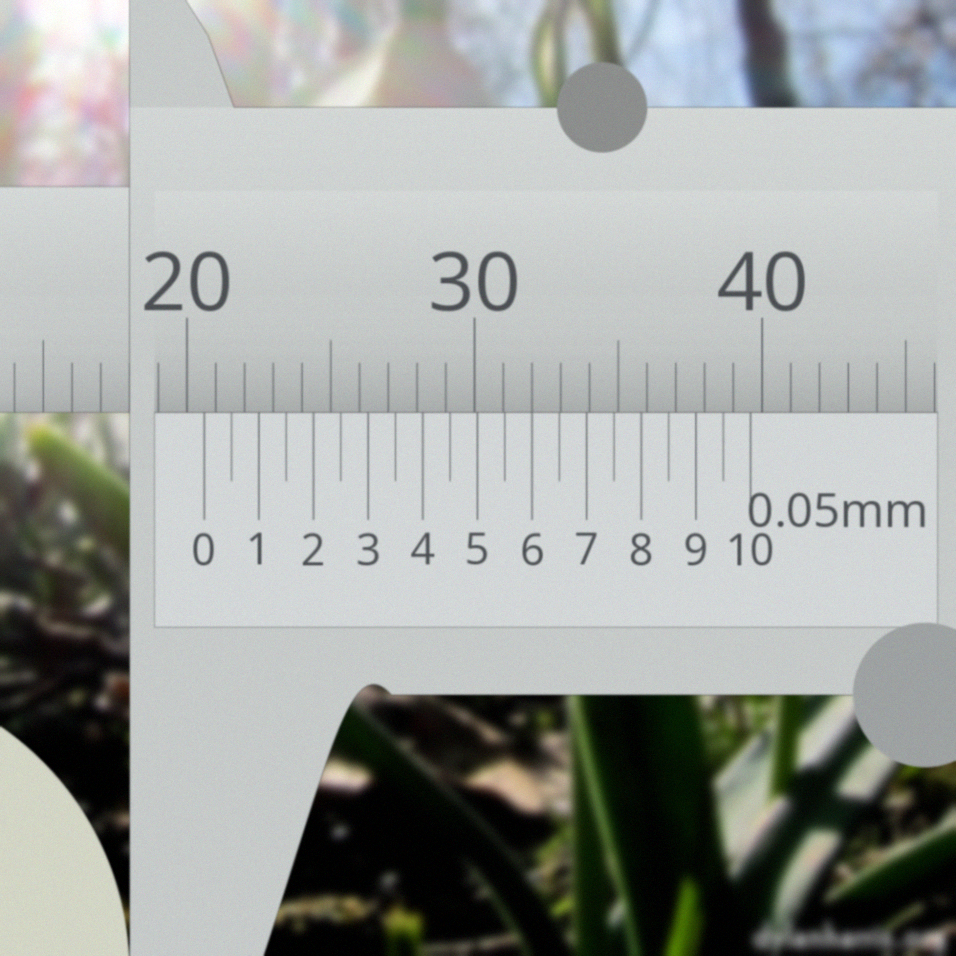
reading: mm 20.60
